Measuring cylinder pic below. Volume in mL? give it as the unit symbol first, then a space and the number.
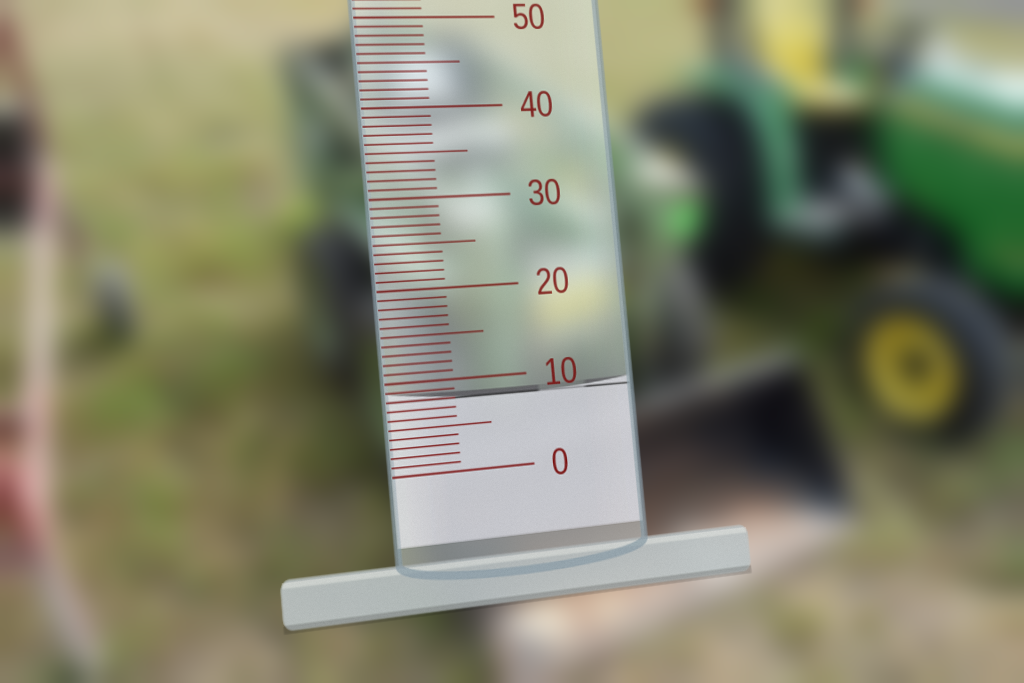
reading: mL 8
